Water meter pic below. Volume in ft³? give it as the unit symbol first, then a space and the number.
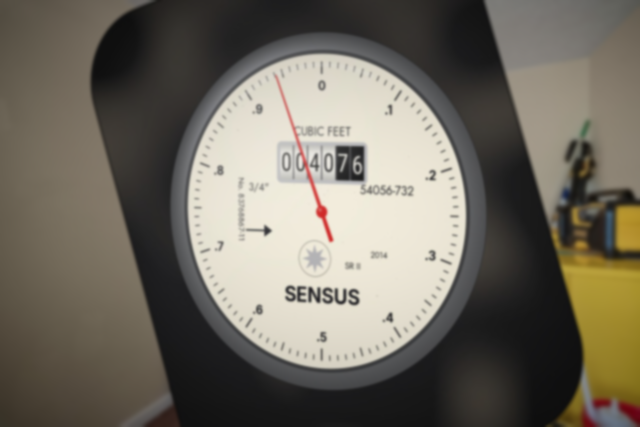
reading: ft³ 4075.94
